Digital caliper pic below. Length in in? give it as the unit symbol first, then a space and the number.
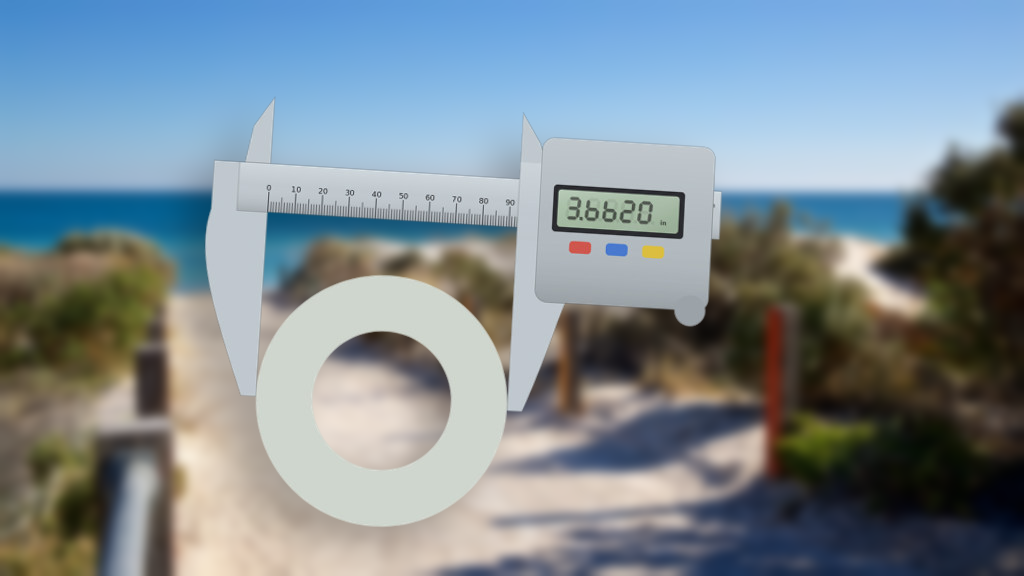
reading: in 3.6620
